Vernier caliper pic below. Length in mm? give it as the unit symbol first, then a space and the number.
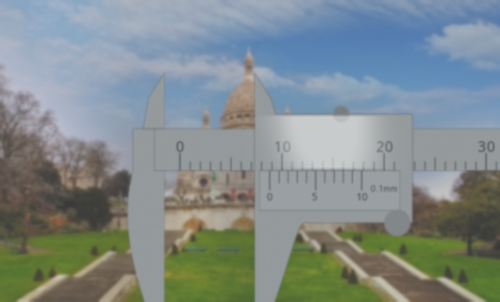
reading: mm 8.8
